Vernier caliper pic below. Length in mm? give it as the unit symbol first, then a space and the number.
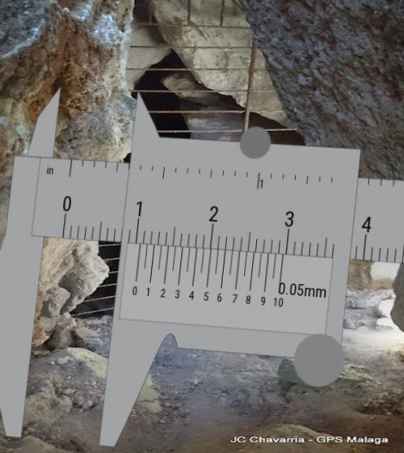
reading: mm 10.6
